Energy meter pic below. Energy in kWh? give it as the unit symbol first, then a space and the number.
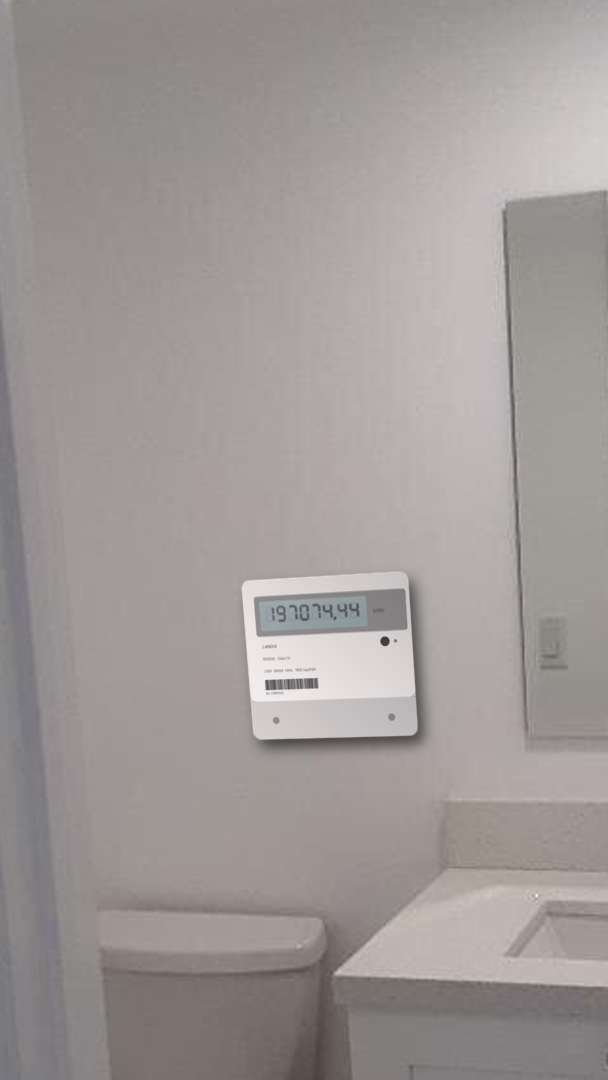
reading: kWh 197074.44
